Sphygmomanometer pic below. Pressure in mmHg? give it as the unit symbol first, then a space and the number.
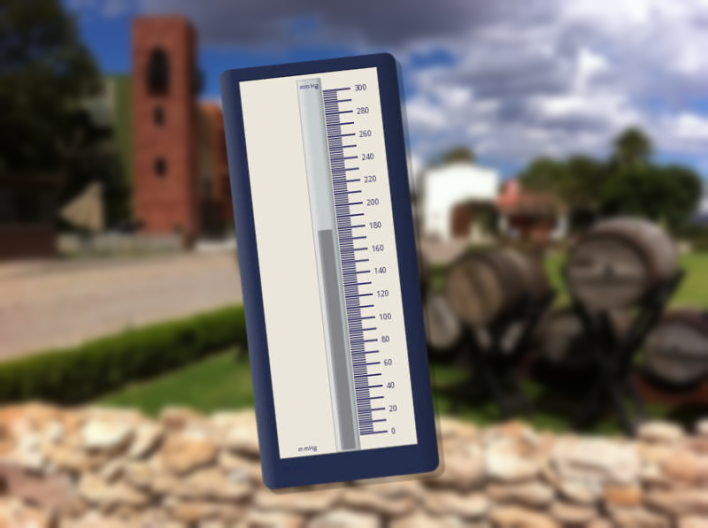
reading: mmHg 180
